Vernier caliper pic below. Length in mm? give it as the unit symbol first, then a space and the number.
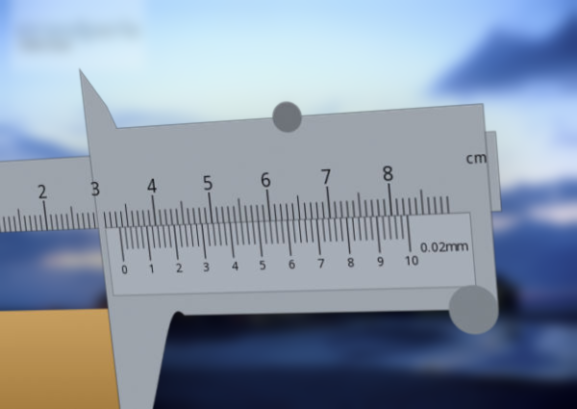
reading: mm 33.5
